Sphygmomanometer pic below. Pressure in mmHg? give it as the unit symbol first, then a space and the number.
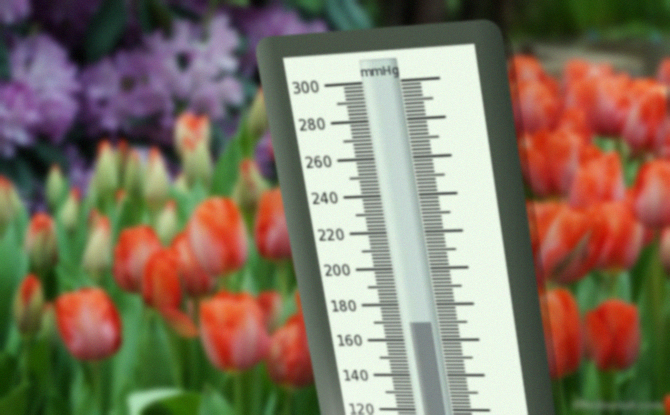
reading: mmHg 170
